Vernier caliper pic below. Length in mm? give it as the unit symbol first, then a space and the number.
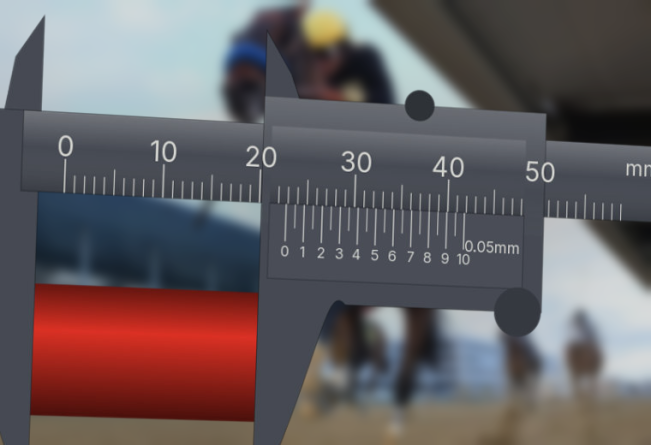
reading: mm 22.8
